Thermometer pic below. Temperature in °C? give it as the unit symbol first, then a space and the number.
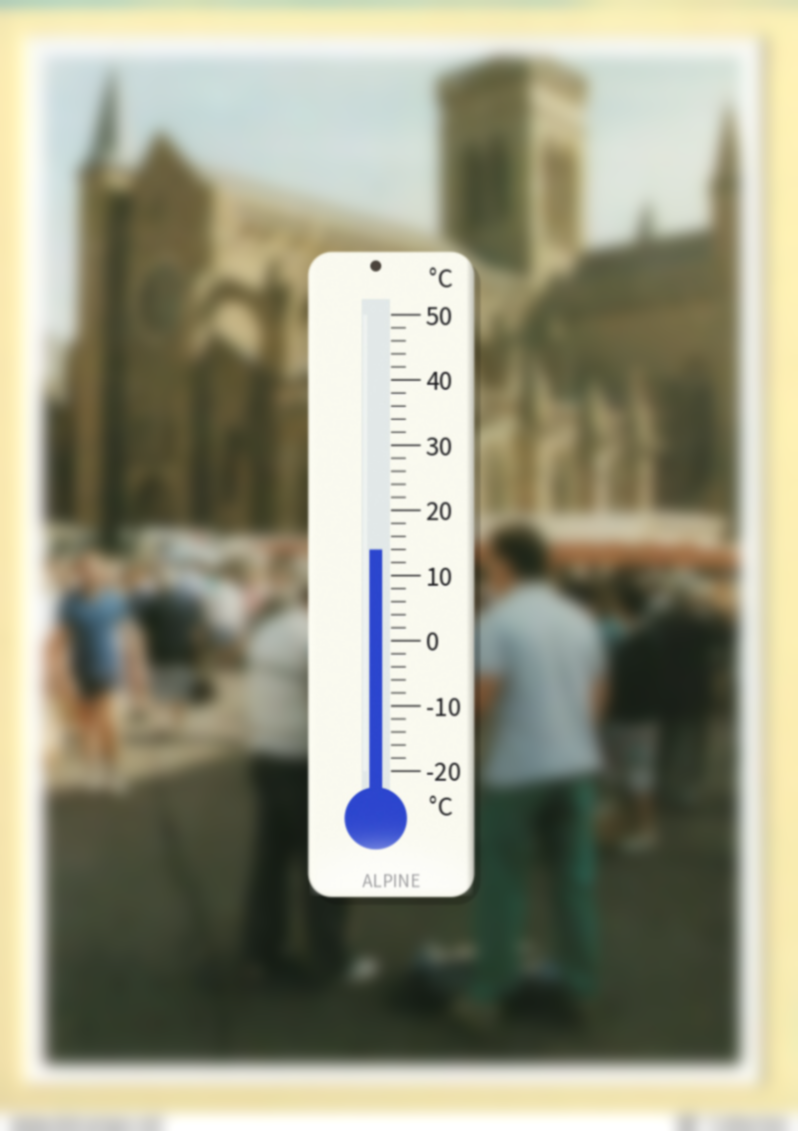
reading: °C 14
